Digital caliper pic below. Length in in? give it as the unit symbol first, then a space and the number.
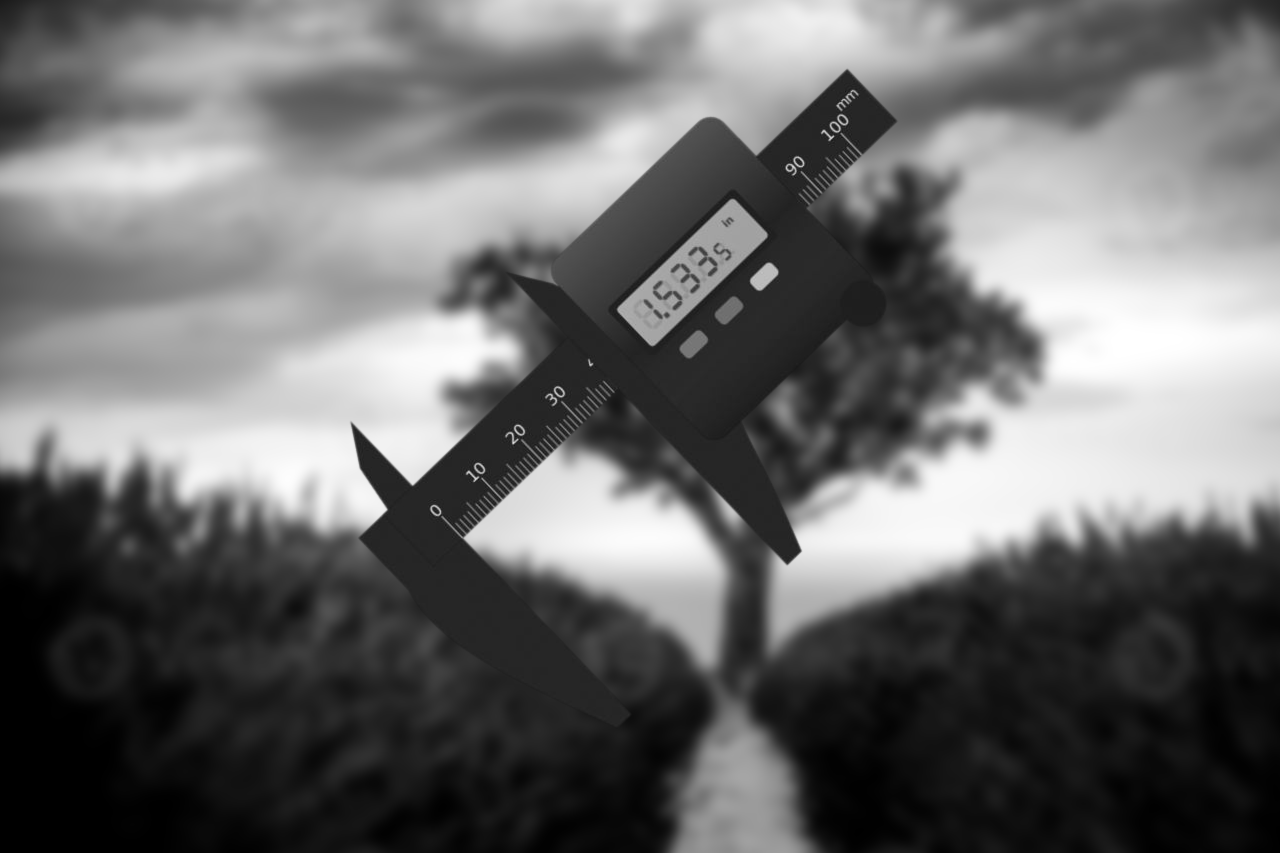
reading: in 1.5335
